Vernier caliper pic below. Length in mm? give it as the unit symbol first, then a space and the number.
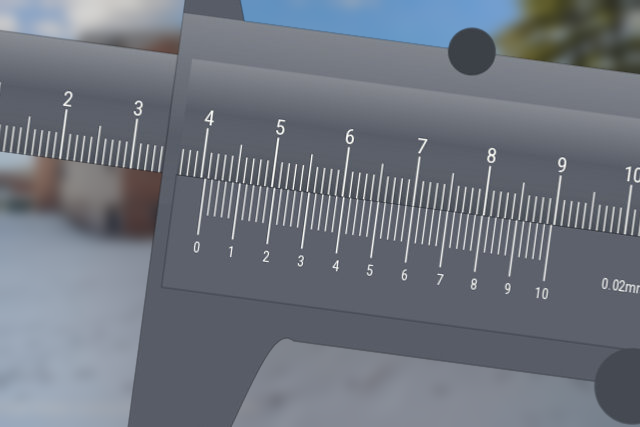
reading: mm 40.6
